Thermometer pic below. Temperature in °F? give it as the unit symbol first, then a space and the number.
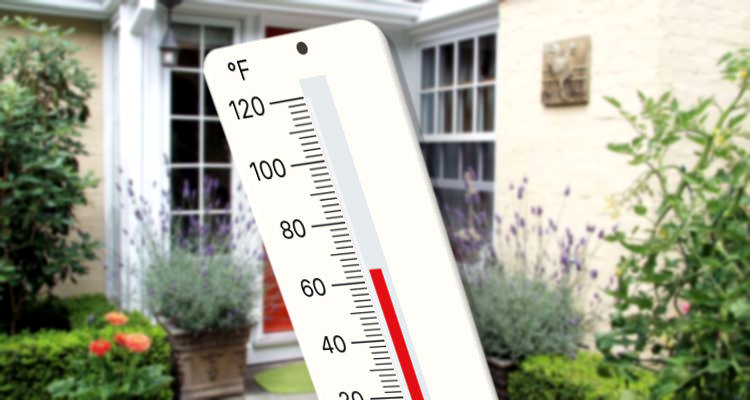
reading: °F 64
